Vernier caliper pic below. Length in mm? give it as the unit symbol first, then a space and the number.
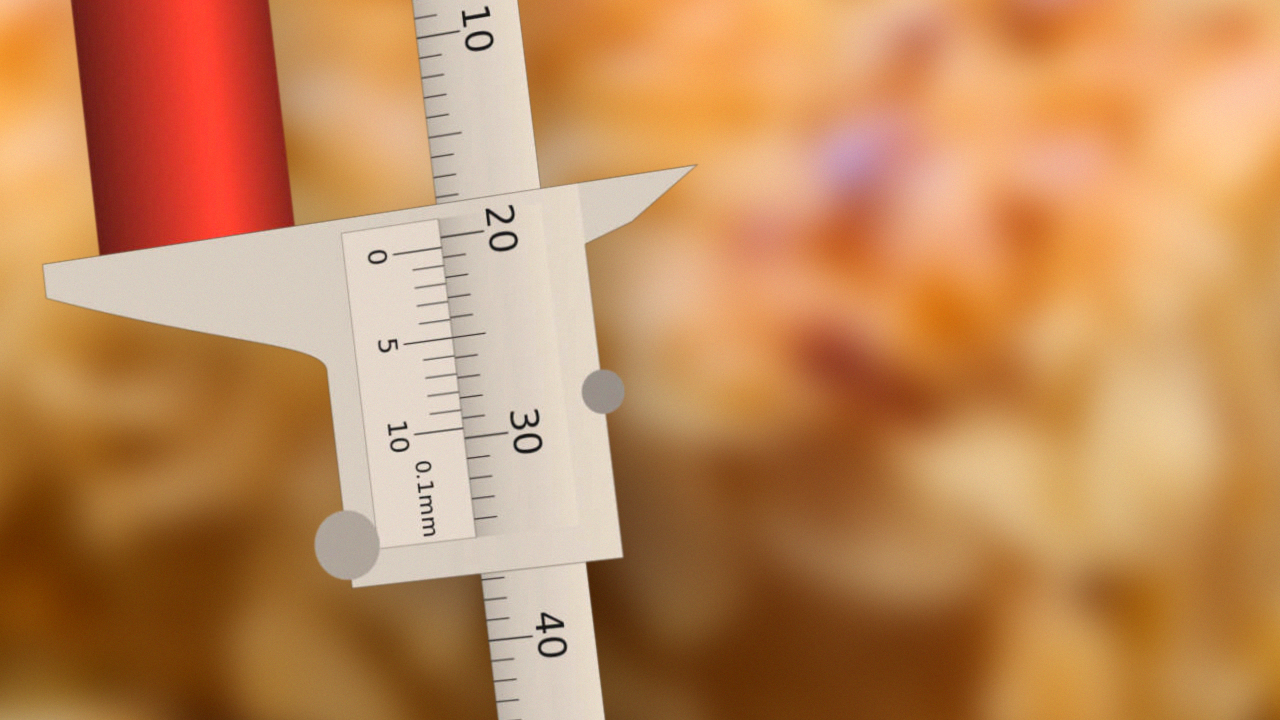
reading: mm 20.5
